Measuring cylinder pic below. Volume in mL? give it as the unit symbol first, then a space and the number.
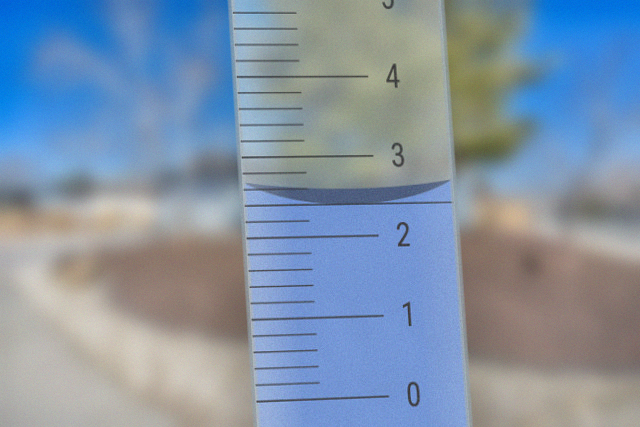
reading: mL 2.4
